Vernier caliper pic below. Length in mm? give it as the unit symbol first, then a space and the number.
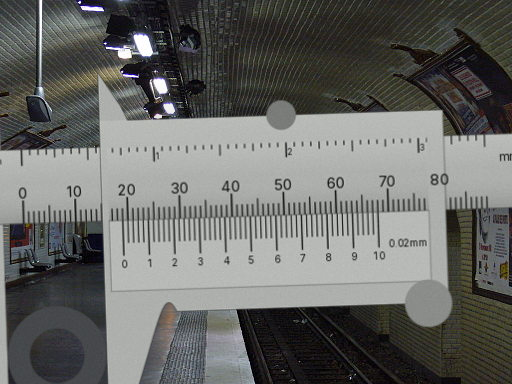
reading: mm 19.0
